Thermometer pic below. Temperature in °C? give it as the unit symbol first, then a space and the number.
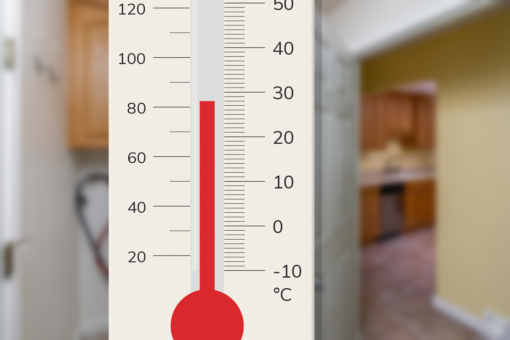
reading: °C 28
